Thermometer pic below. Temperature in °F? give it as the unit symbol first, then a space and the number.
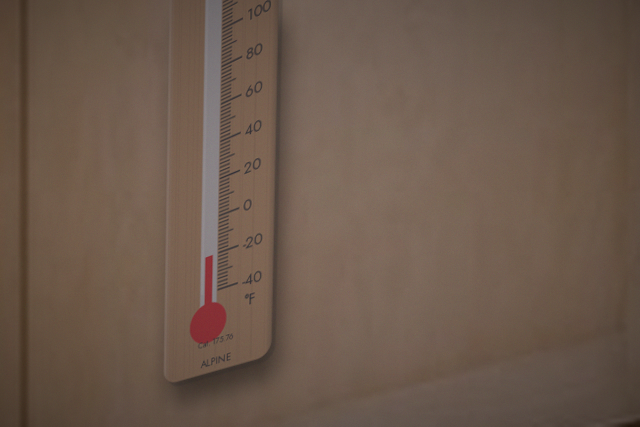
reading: °F -20
